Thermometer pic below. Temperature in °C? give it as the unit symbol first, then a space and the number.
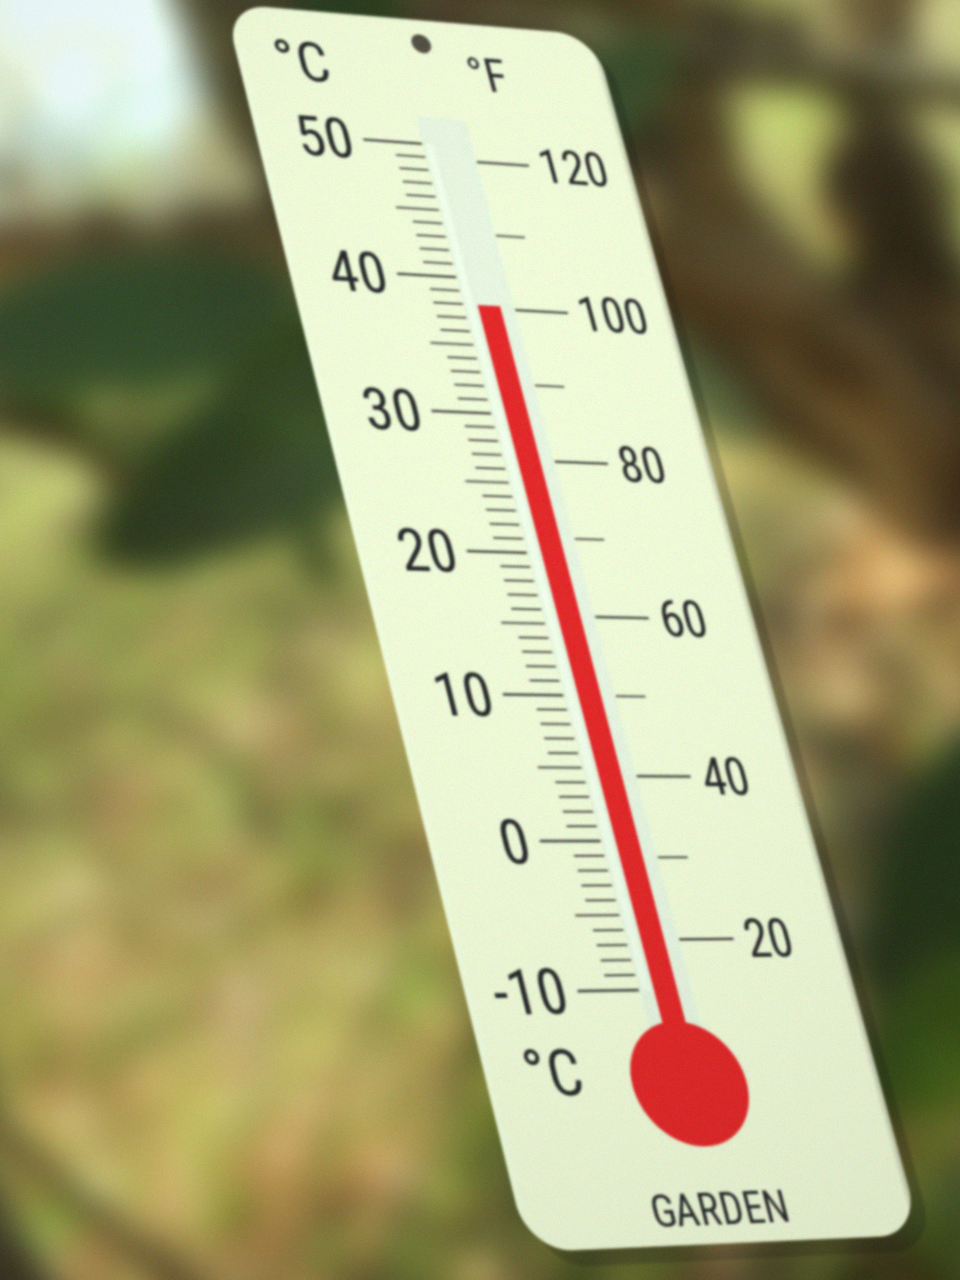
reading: °C 38
